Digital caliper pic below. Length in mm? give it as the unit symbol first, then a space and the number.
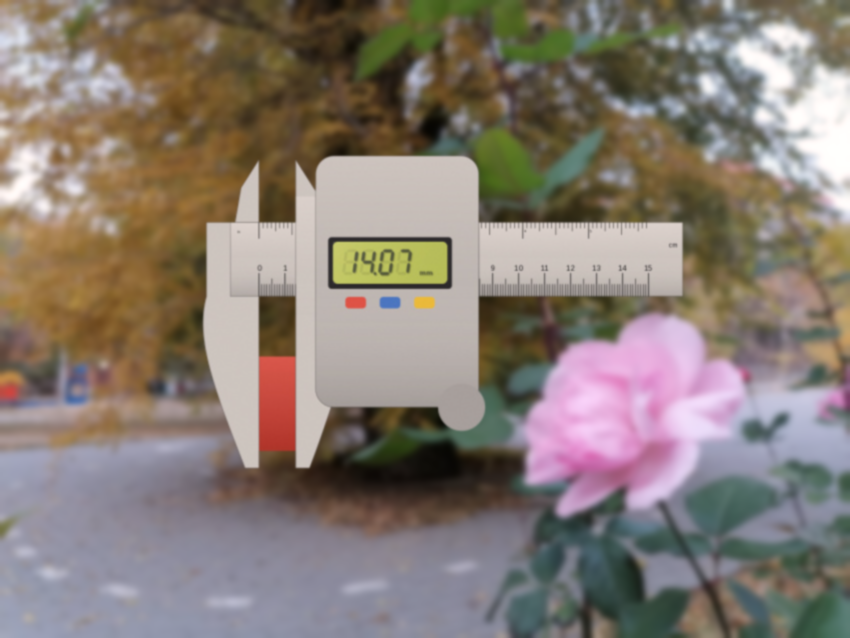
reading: mm 14.07
